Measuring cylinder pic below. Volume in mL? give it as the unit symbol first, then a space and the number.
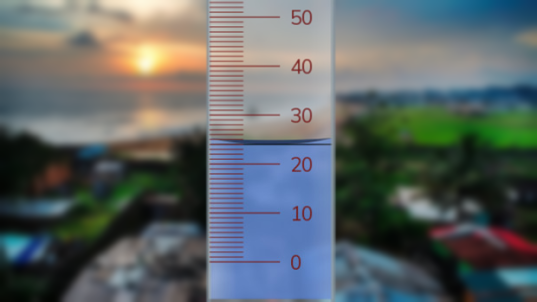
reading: mL 24
